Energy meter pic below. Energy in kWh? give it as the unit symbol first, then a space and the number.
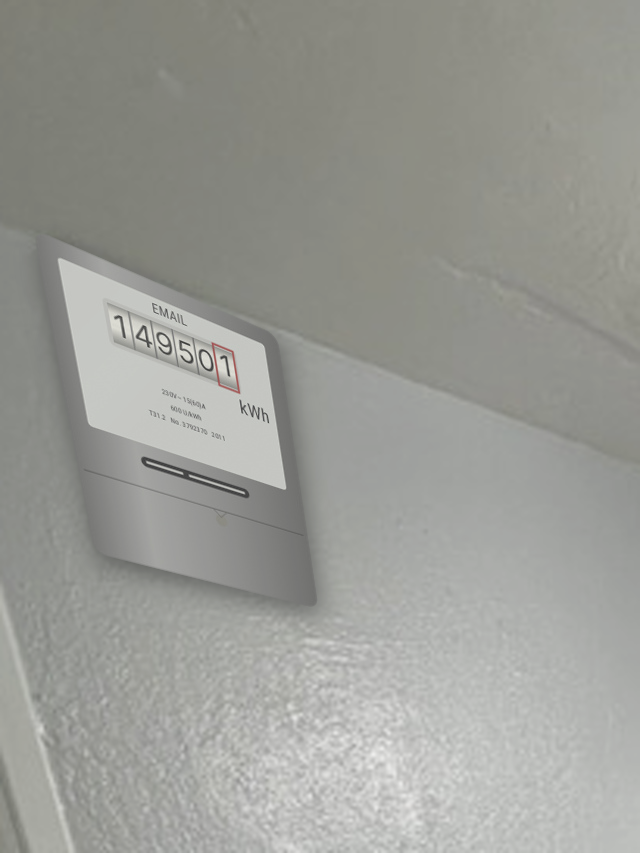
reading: kWh 14950.1
